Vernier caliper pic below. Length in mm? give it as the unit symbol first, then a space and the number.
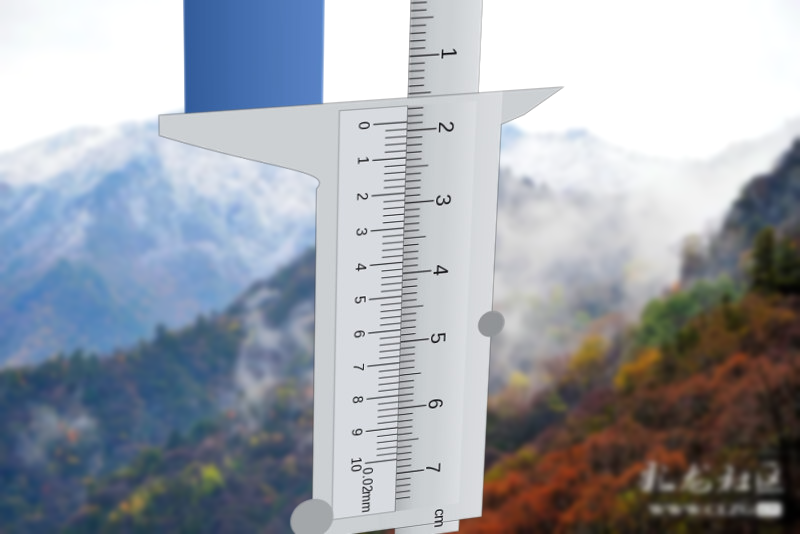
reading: mm 18.8
